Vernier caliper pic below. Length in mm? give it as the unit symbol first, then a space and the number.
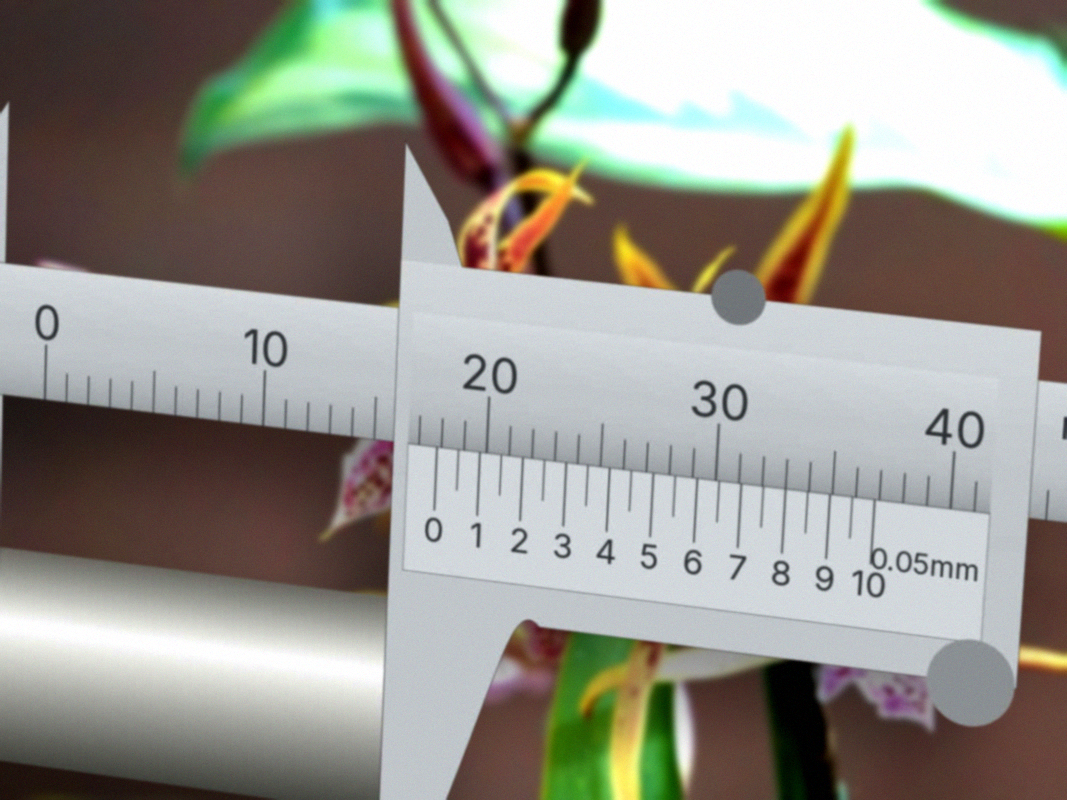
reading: mm 17.8
